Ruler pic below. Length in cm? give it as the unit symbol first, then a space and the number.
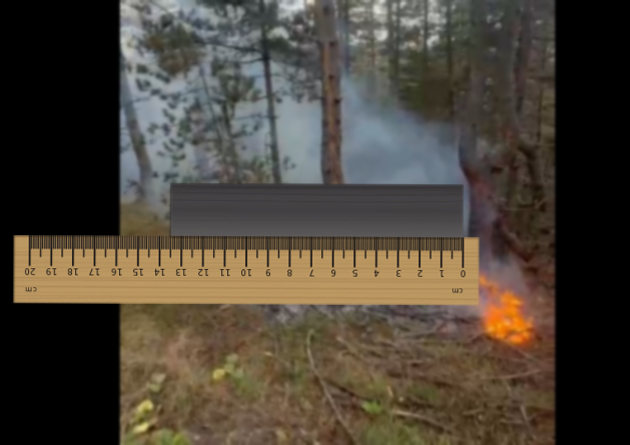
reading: cm 13.5
